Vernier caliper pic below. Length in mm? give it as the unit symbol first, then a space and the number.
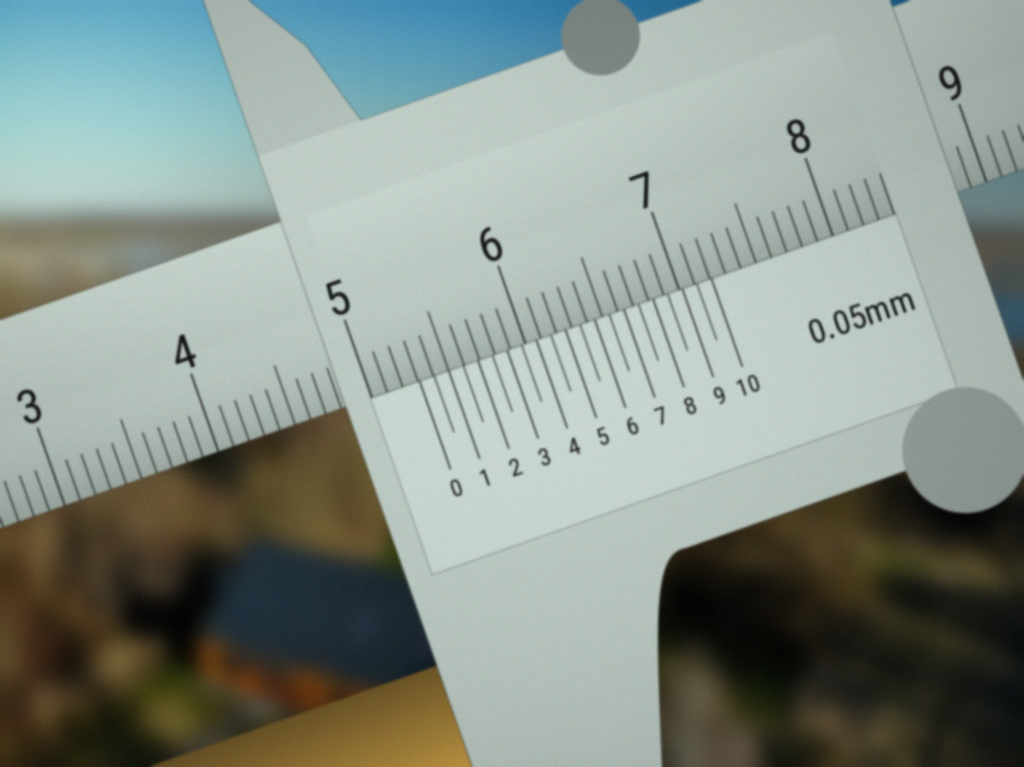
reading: mm 53.1
